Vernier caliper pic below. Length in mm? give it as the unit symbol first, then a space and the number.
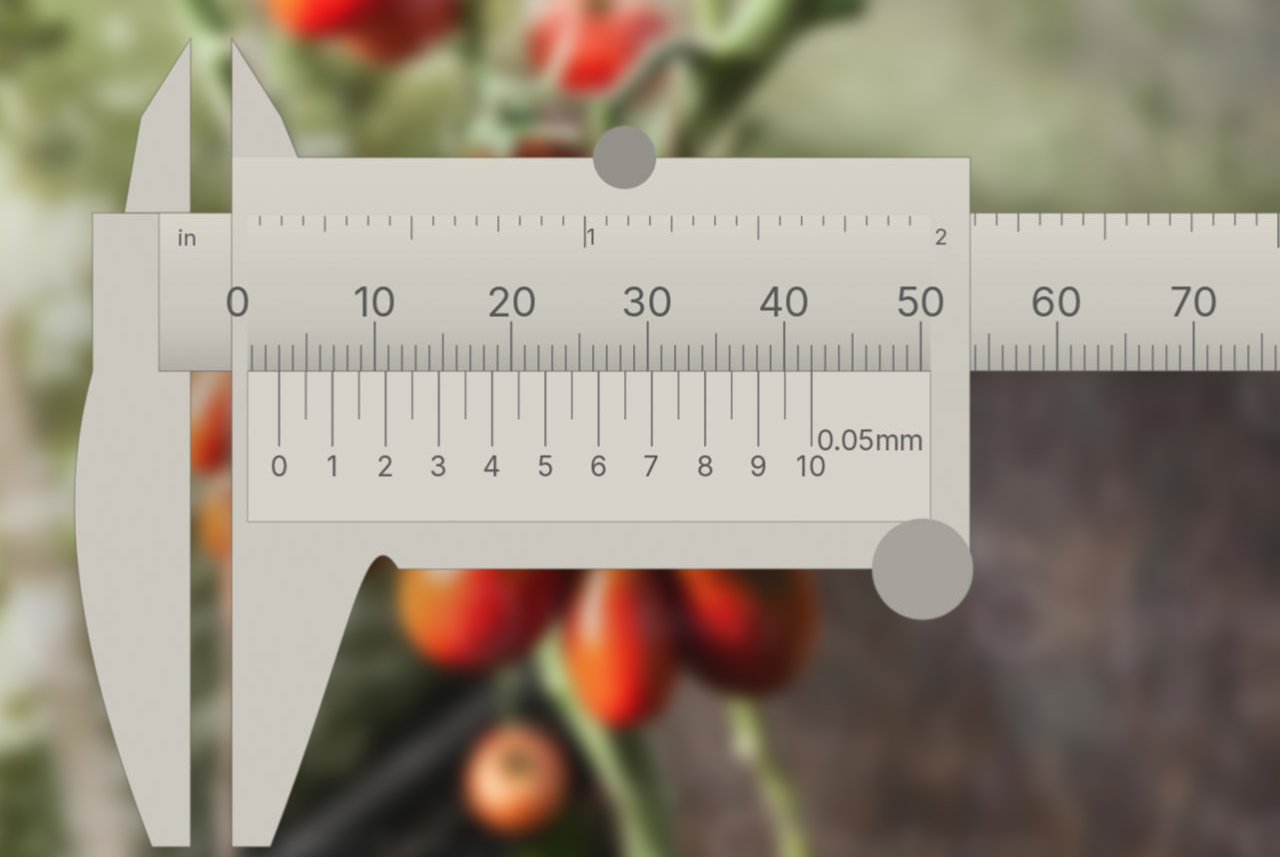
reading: mm 3.0
